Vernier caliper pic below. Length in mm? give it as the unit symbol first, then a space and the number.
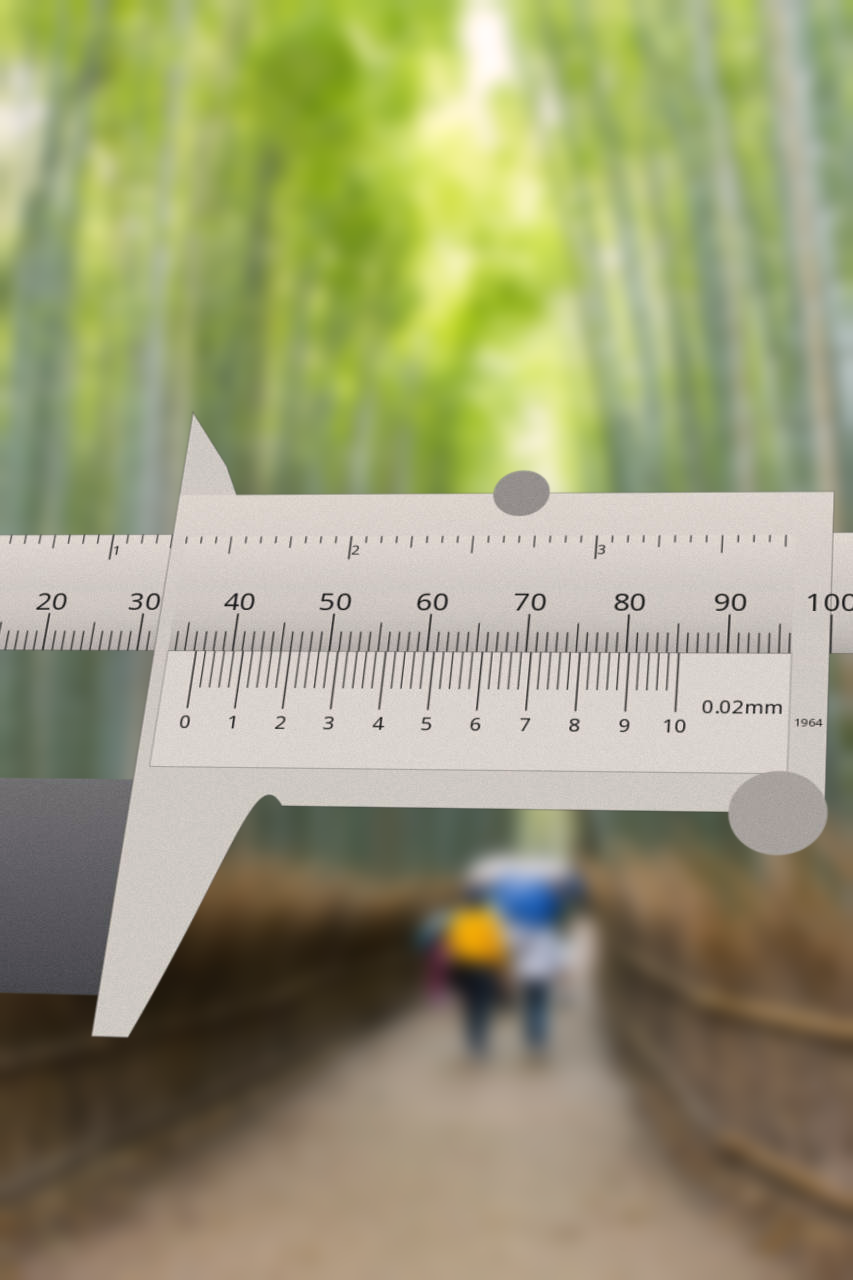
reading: mm 36.2
